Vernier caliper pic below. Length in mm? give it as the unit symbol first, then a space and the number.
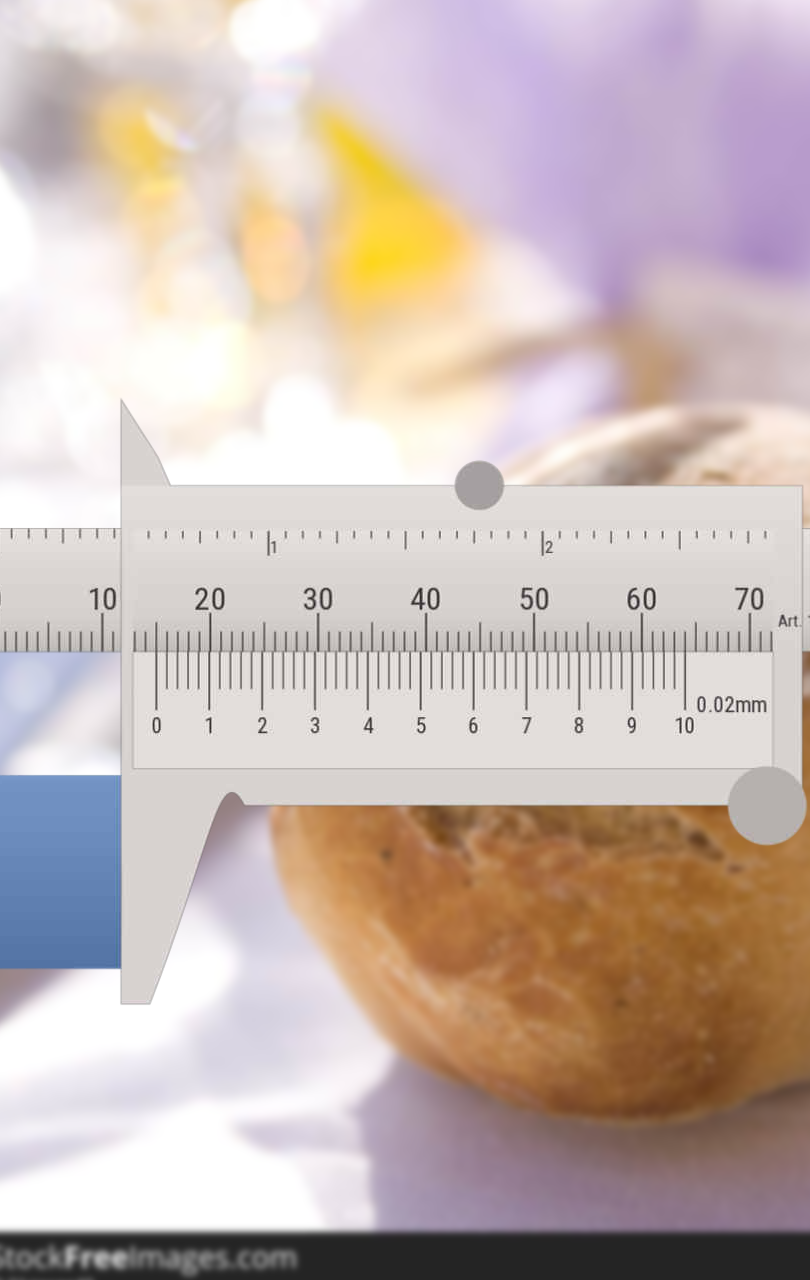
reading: mm 15.0
